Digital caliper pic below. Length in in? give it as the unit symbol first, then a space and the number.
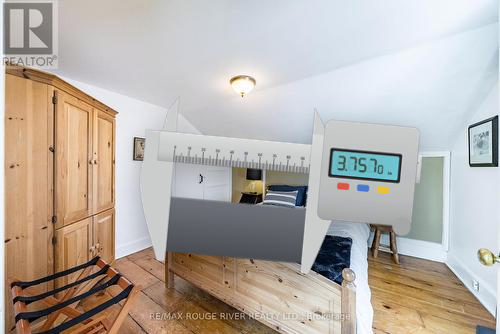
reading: in 3.7570
